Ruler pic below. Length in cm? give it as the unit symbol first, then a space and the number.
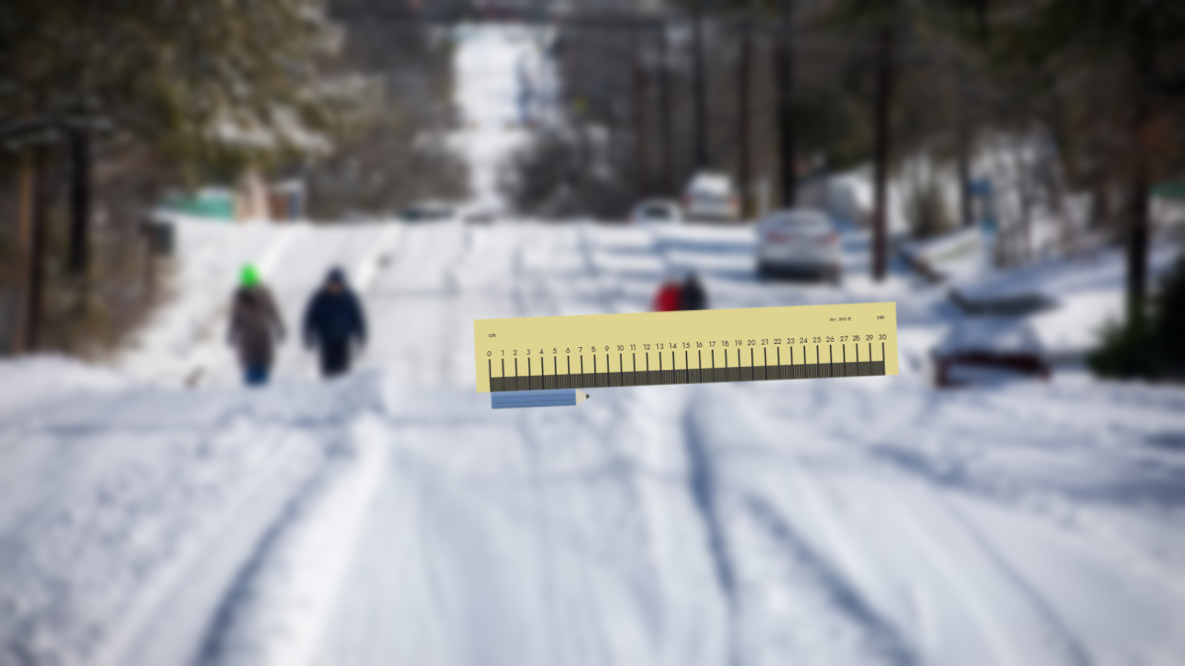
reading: cm 7.5
